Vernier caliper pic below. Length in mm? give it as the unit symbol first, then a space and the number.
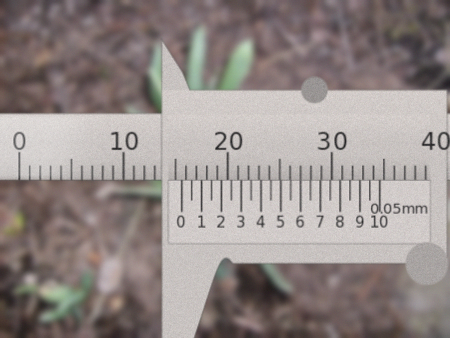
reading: mm 15.6
